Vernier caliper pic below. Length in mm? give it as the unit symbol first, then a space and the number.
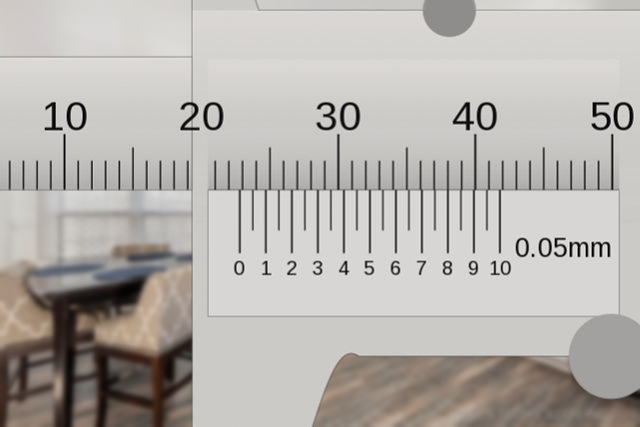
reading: mm 22.8
